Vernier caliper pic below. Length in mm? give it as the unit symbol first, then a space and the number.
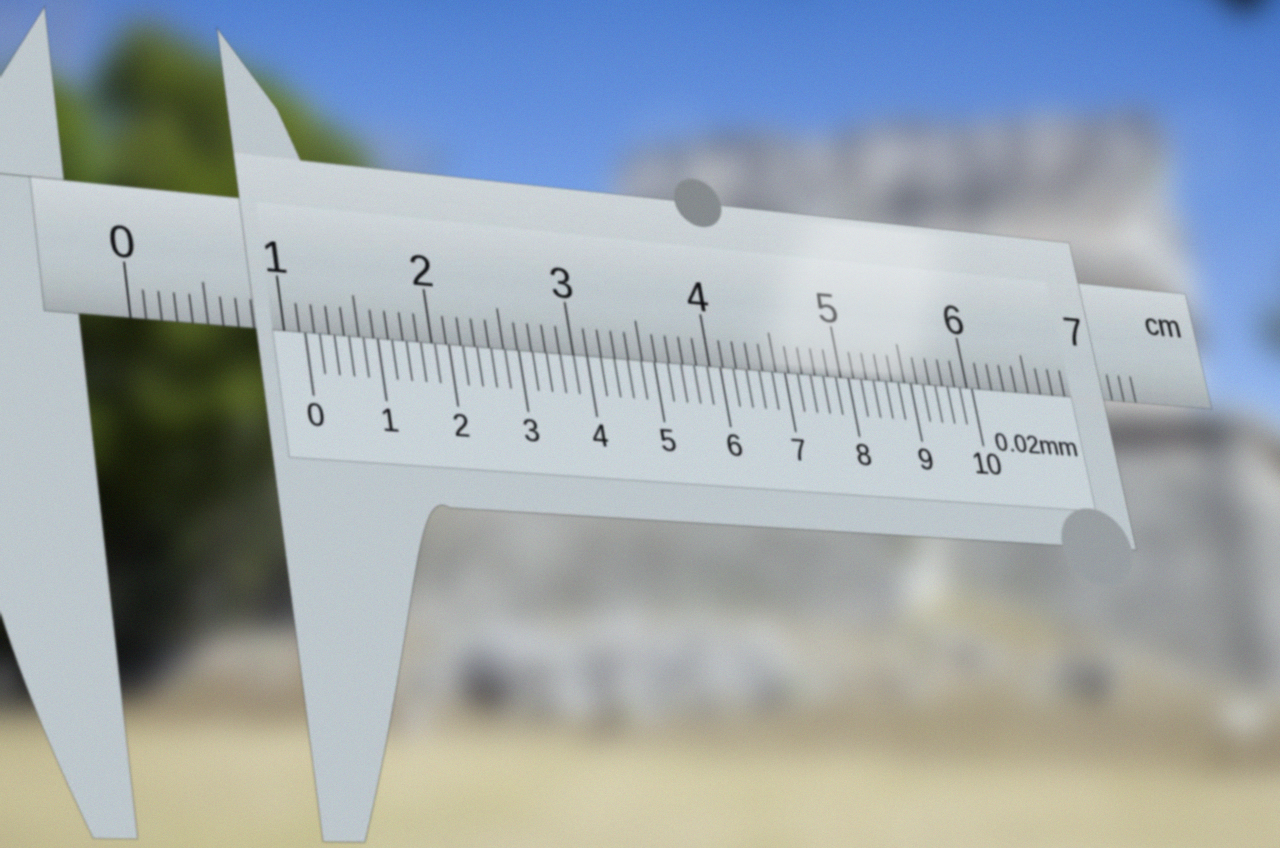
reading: mm 11.4
